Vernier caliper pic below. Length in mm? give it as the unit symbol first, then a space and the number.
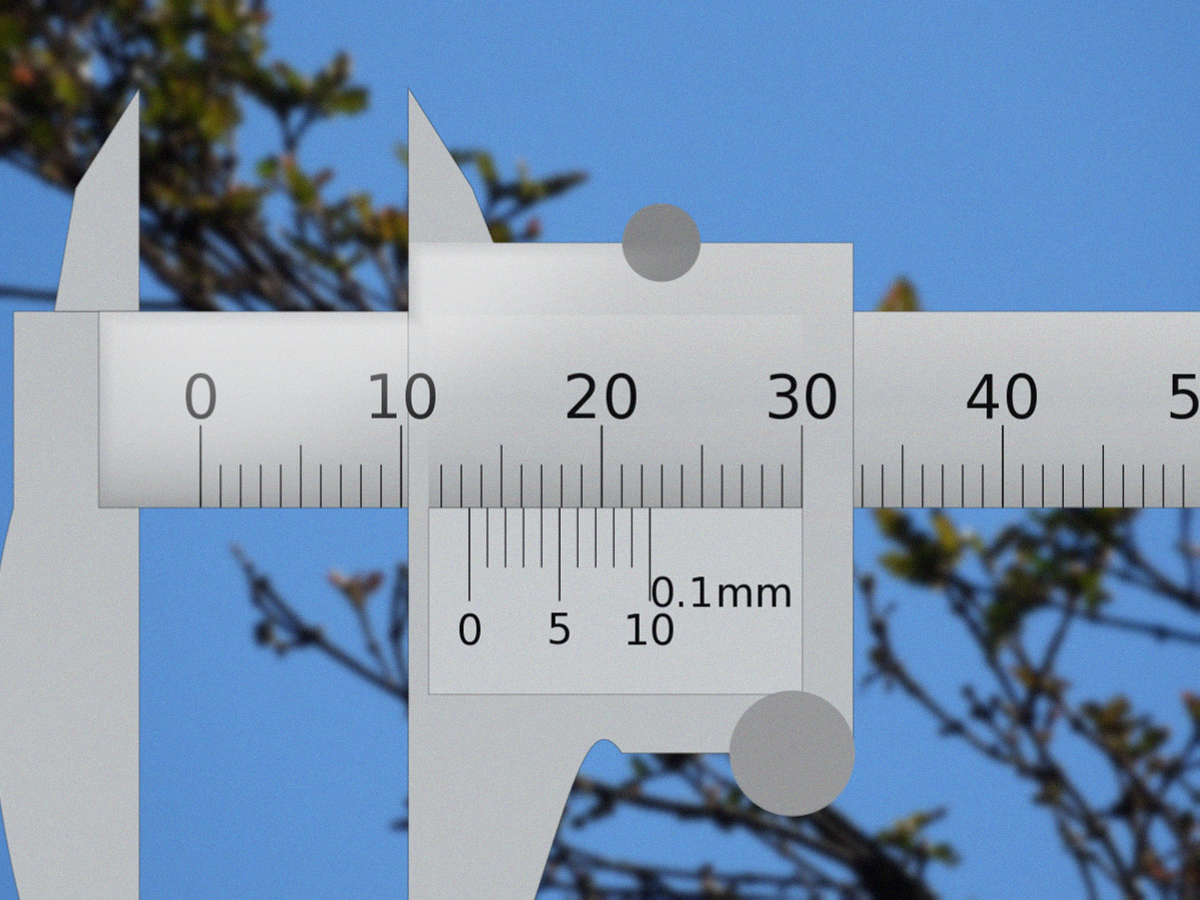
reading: mm 13.4
